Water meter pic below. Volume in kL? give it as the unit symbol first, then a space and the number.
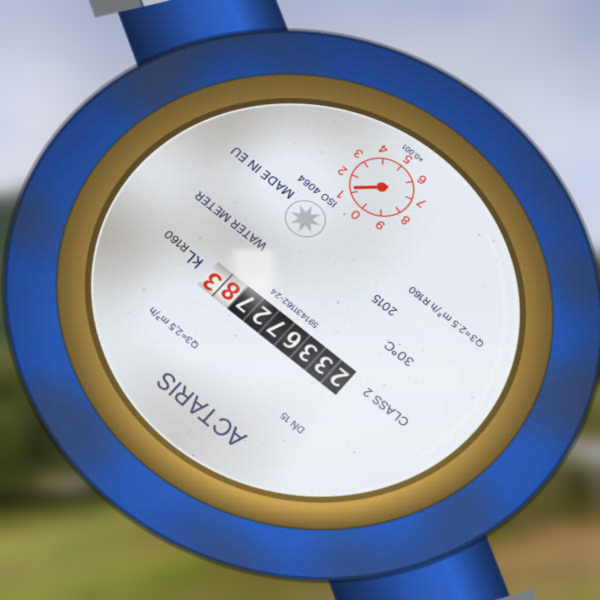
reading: kL 2336727.831
